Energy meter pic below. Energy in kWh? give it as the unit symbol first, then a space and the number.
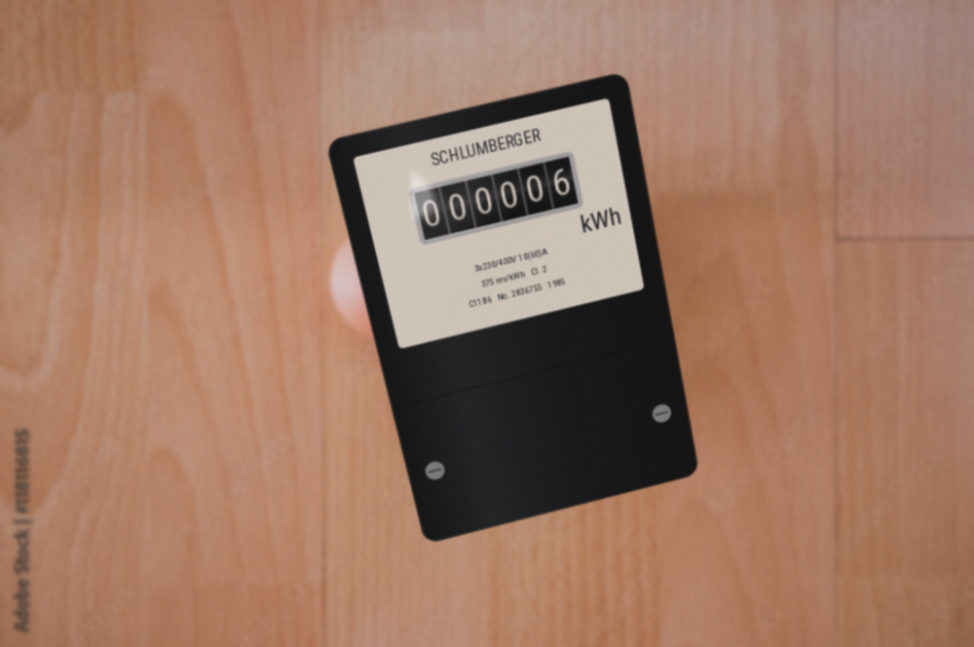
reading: kWh 6
